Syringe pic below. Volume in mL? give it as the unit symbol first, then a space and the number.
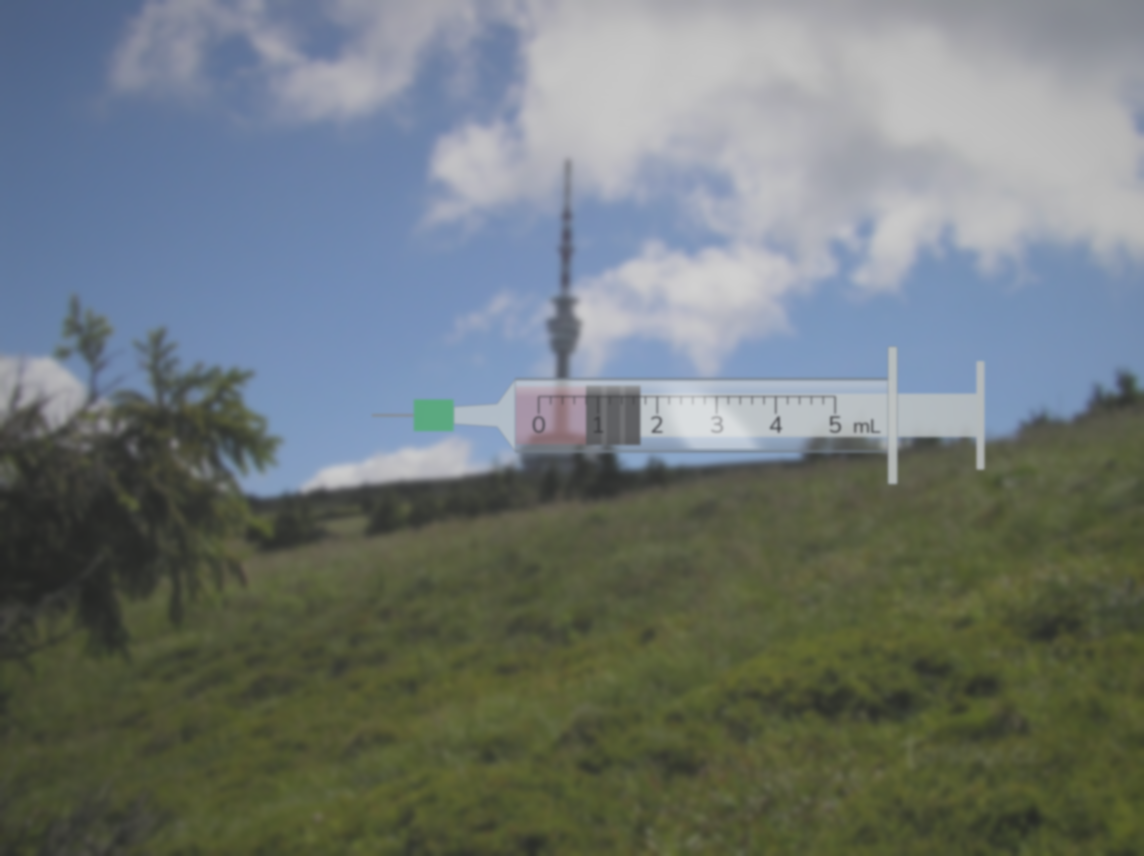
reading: mL 0.8
